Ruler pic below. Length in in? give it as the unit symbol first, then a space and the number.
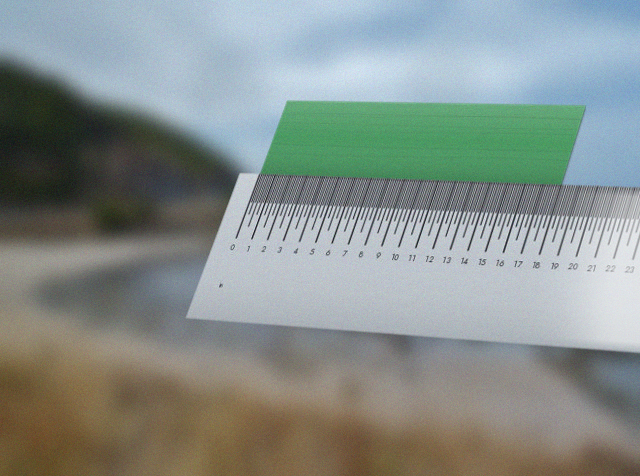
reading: in 18
